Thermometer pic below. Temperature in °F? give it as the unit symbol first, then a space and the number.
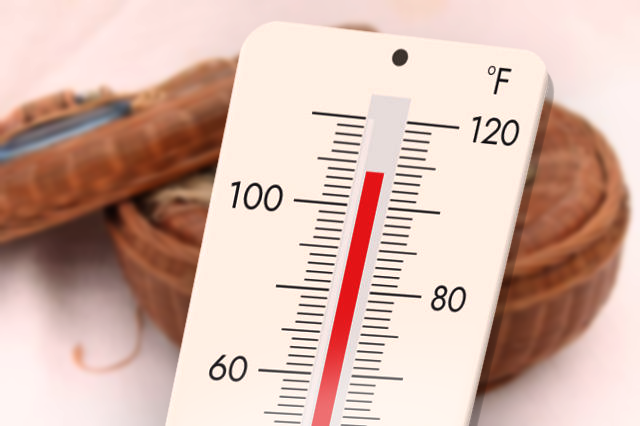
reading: °F 108
